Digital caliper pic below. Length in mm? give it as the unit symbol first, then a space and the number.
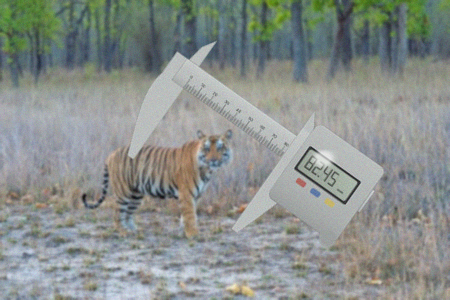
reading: mm 82.45
